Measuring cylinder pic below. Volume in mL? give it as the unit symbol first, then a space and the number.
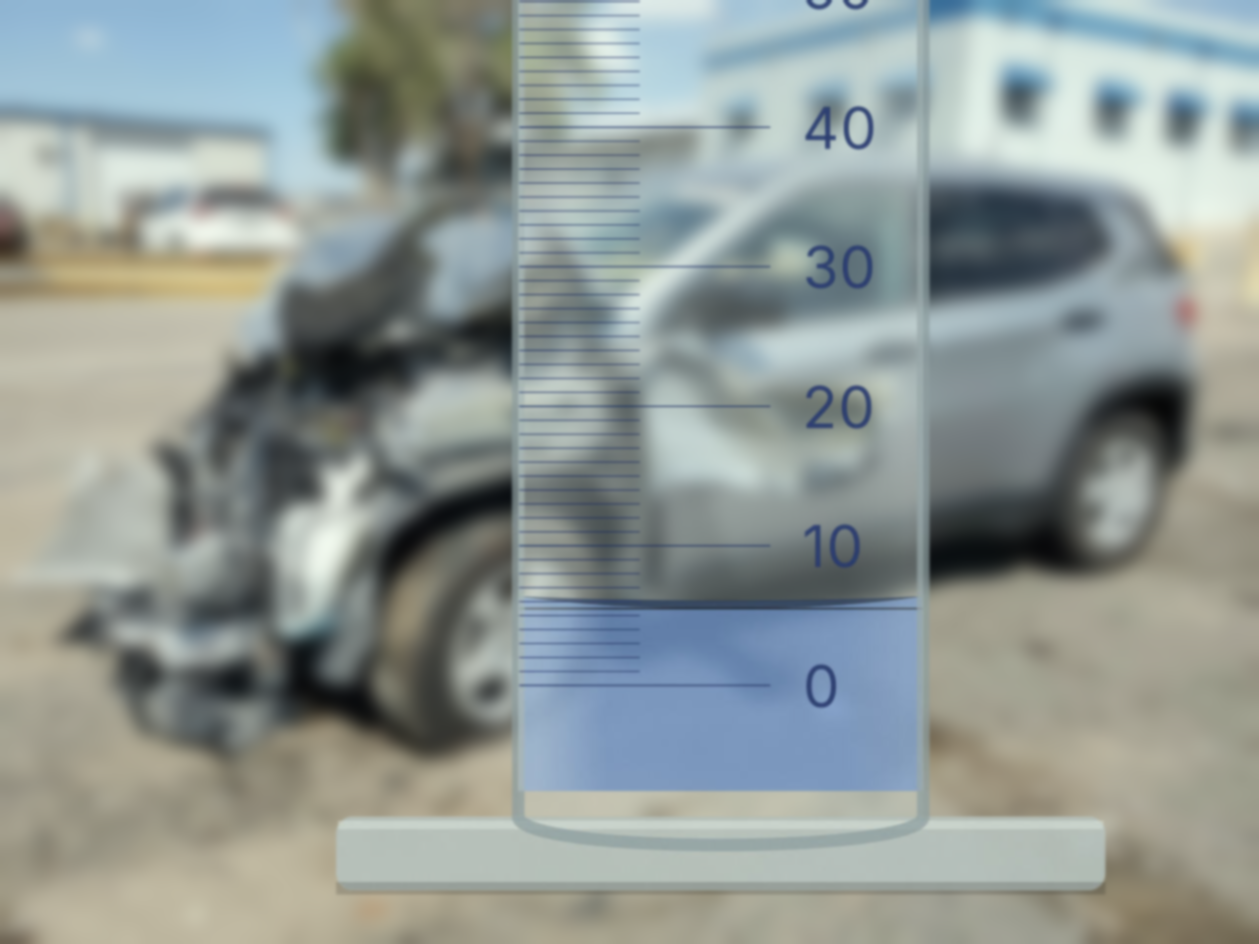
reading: mL 5.5
